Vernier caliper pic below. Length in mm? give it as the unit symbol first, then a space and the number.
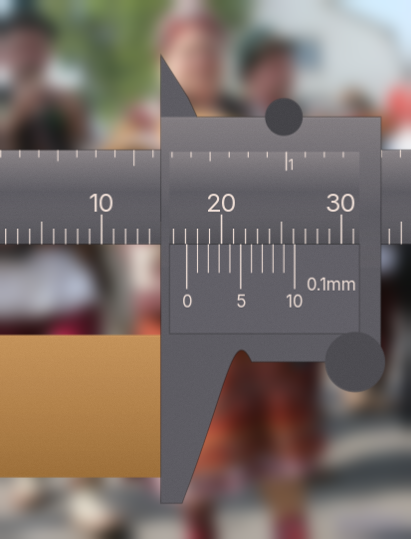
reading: mm 17.1
